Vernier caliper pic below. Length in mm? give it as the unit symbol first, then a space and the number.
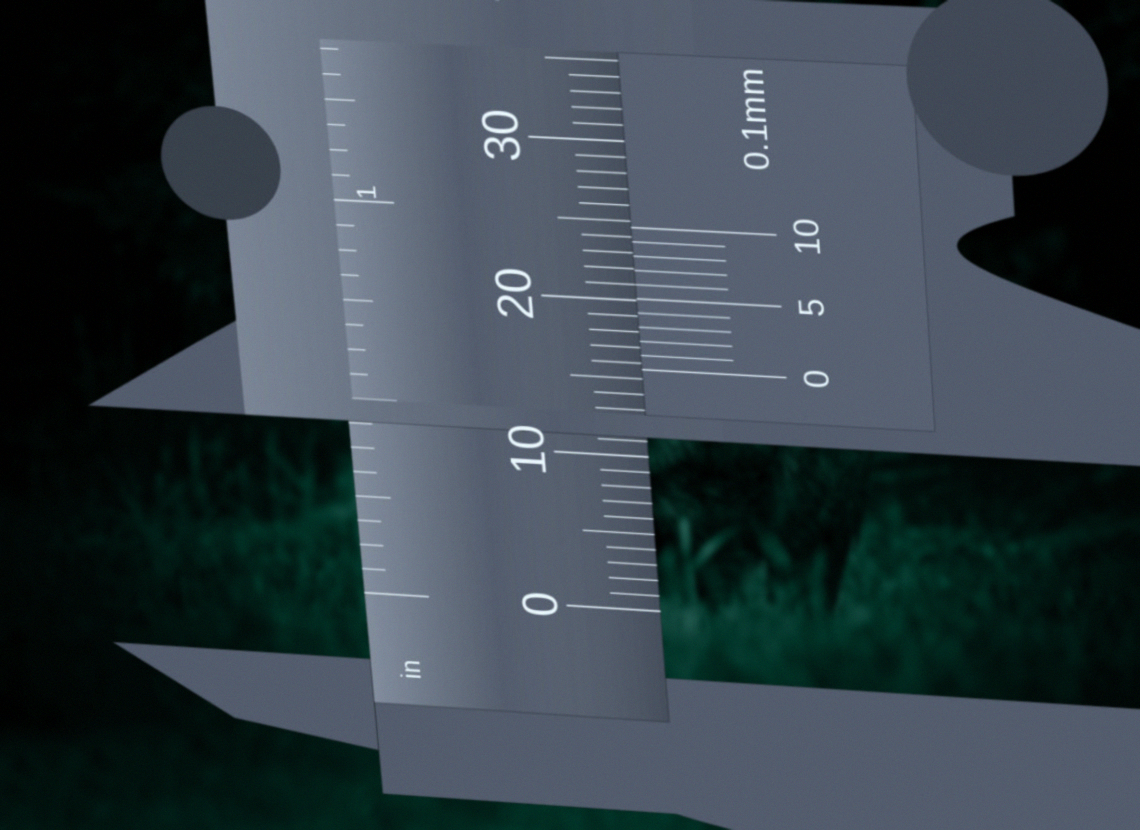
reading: mm 15.6
